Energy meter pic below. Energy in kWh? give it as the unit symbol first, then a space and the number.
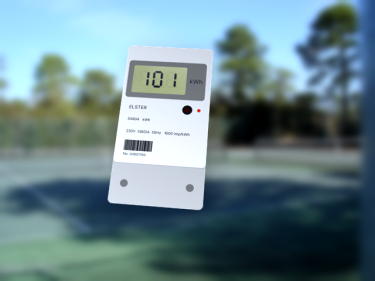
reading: kWh 101
